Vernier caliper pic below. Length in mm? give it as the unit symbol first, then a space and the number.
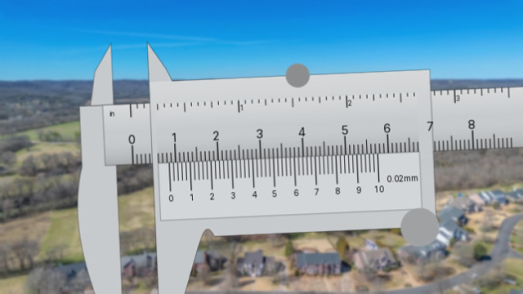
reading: mm 8.5
